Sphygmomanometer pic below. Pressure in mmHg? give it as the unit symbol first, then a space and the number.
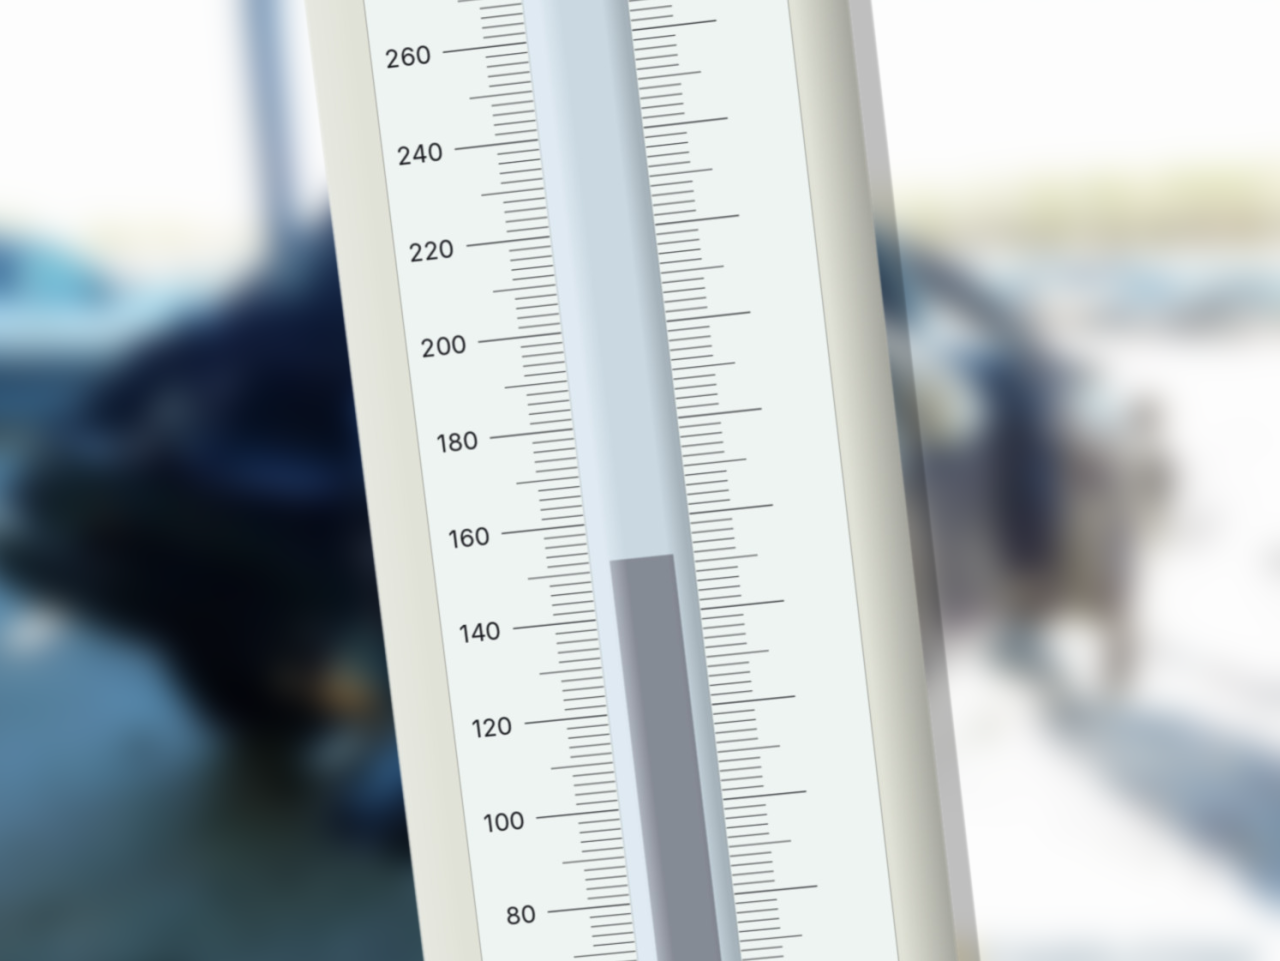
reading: mmHg 152
